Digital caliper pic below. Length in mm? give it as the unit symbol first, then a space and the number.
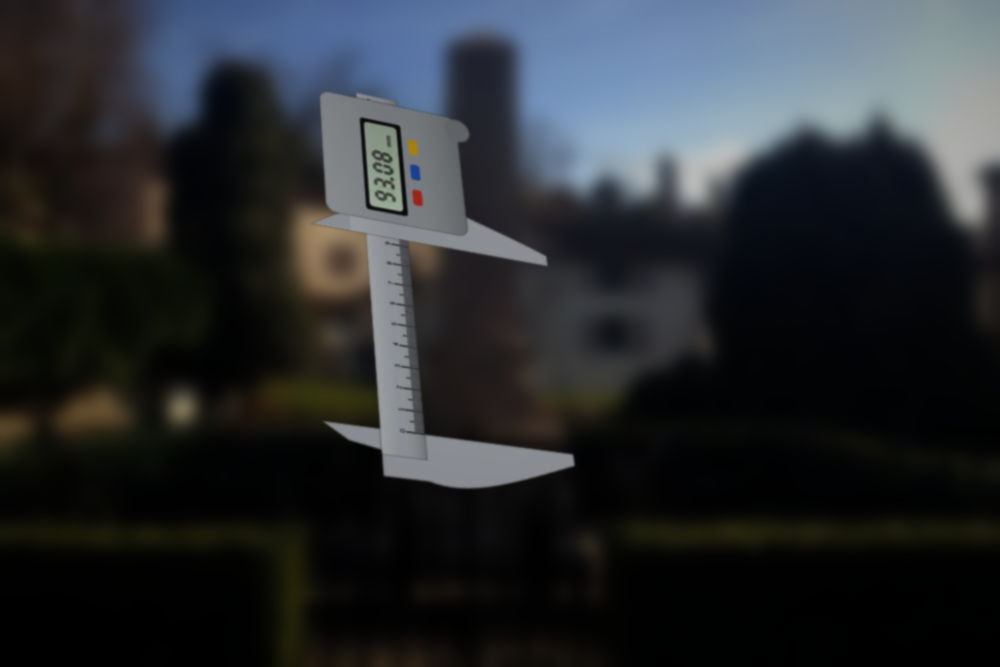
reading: mm 93.08
